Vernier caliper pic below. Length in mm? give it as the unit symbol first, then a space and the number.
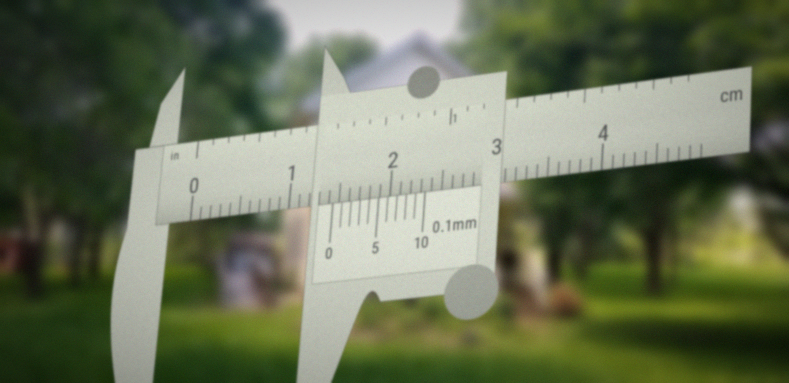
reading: mm 14.4
